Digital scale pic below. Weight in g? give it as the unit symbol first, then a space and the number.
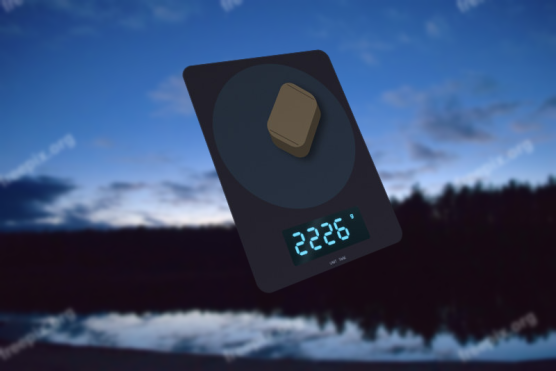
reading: g 2226
